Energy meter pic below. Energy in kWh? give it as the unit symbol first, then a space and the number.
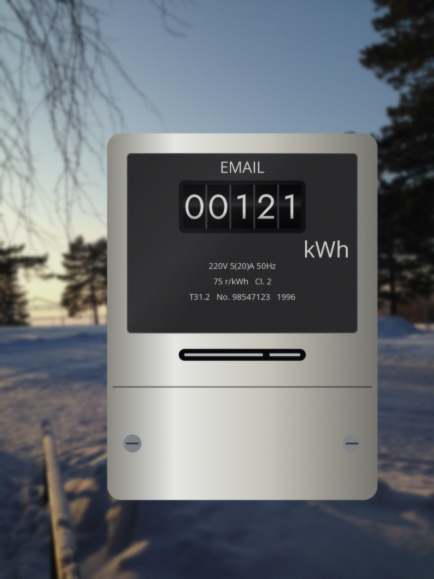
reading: kWh 121
